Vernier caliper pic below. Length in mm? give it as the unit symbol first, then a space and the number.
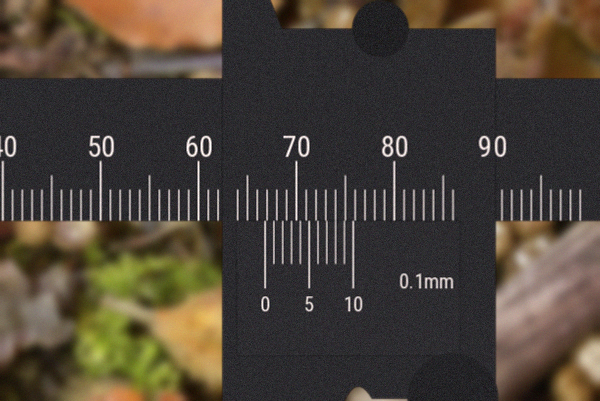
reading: mm 66.8
